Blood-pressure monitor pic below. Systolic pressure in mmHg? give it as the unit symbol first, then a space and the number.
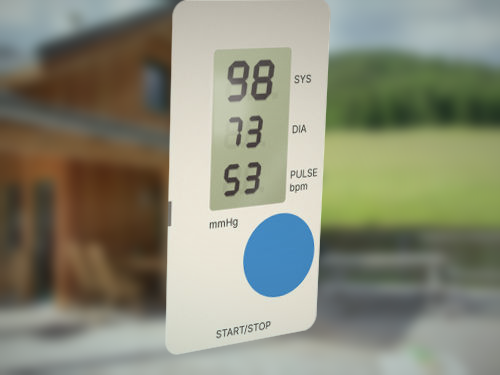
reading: mmHg 98
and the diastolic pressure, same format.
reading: mmHg 73
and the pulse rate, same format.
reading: bpm 53
